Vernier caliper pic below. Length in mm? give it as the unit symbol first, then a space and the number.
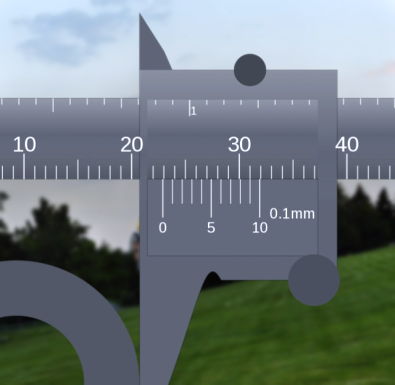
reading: mm 22.9
